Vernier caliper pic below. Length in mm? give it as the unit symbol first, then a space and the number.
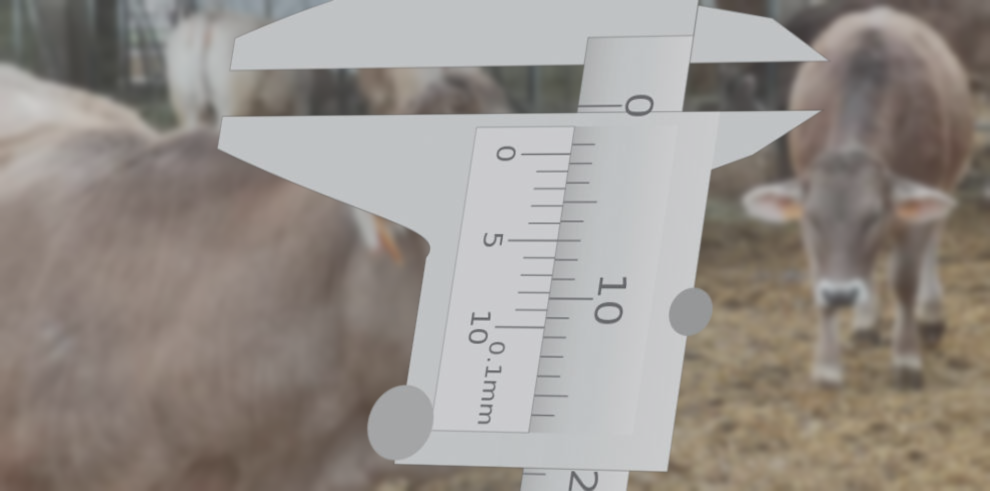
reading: mm 2.5
